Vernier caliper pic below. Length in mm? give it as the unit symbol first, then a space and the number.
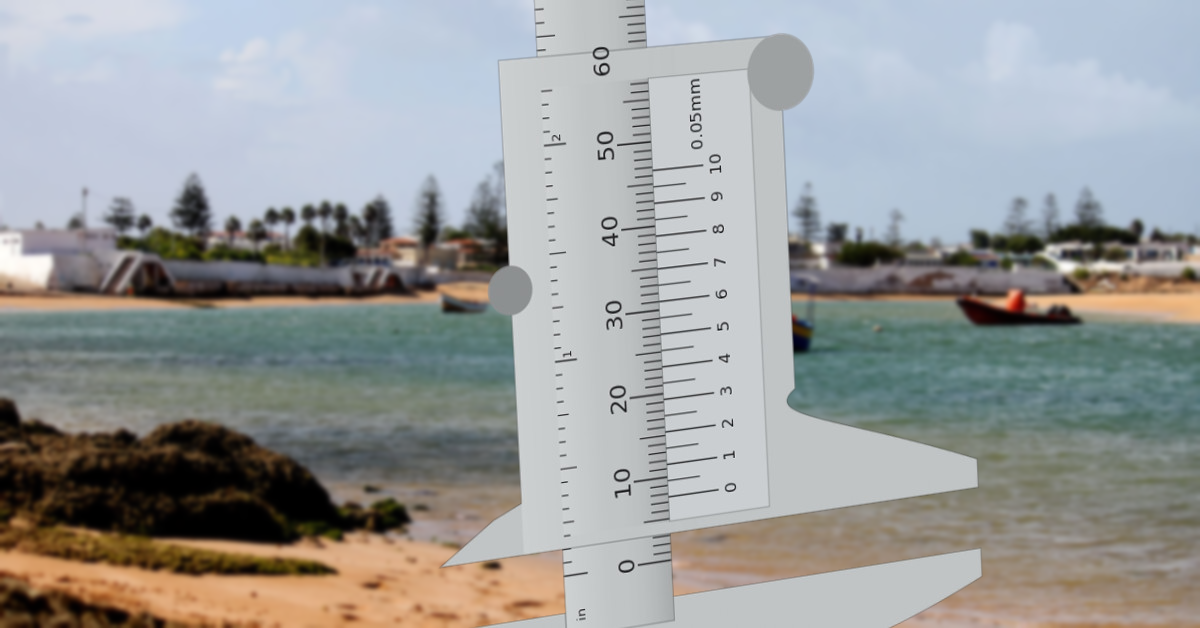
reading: mm 7.6
